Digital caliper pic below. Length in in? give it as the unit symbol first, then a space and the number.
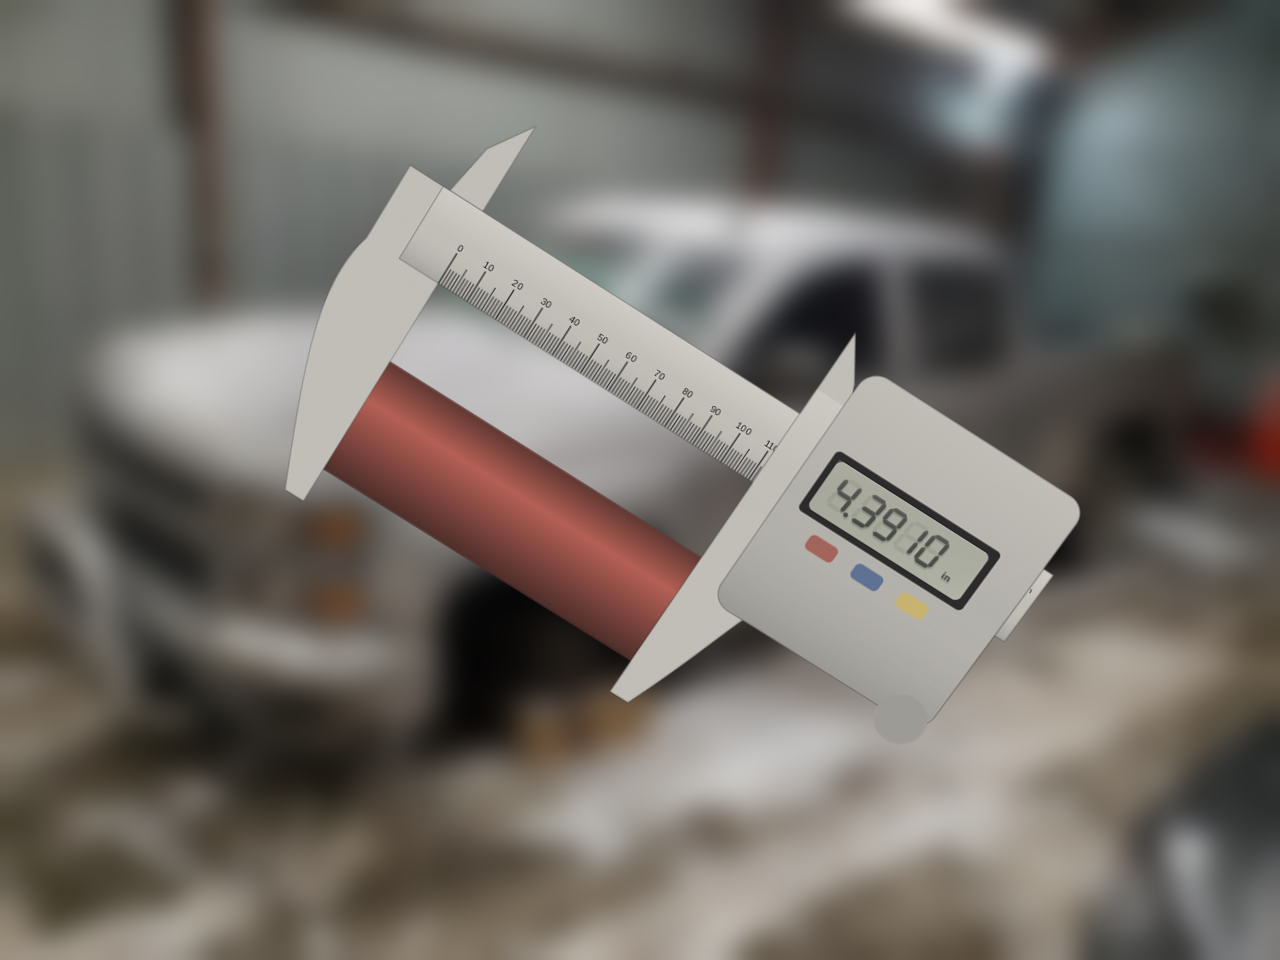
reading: in 4.3910
